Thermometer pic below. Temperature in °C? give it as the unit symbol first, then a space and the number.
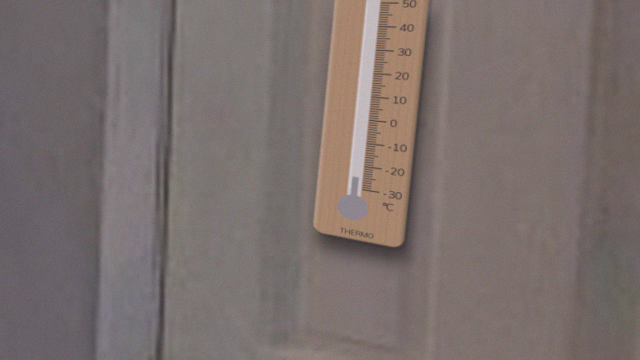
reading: °C -25
